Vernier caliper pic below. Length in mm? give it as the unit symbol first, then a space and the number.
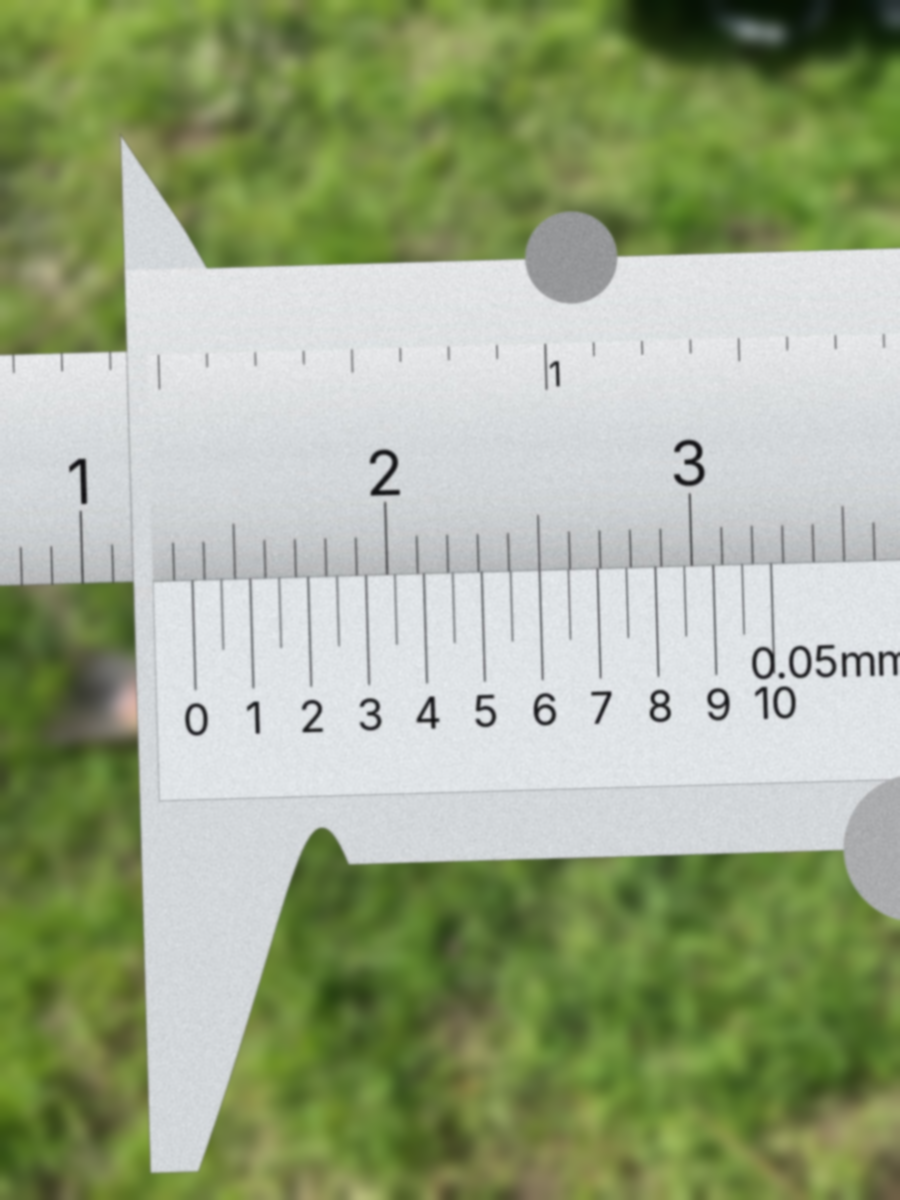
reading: mm 13.6
